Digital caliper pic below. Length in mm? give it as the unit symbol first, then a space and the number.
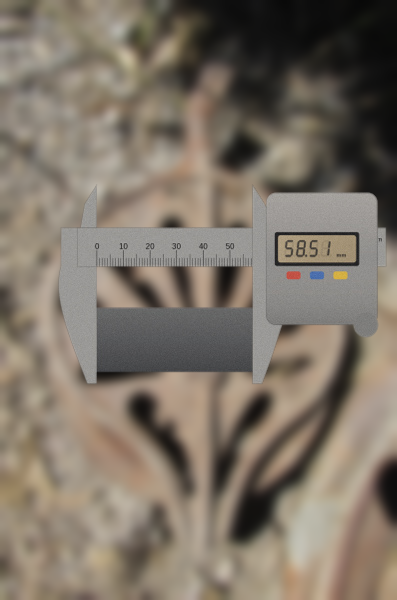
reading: mm 58.51
